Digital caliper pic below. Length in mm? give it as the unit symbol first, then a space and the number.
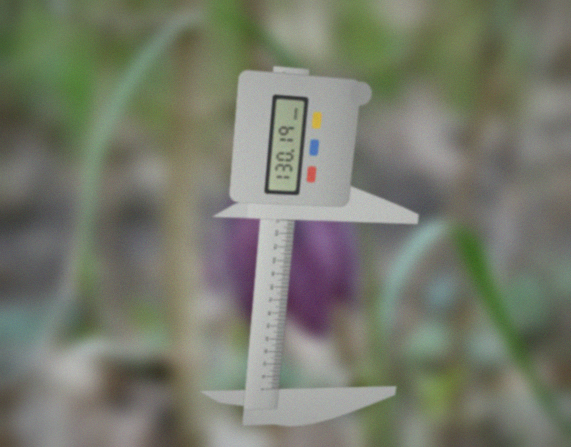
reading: mm 130.19
